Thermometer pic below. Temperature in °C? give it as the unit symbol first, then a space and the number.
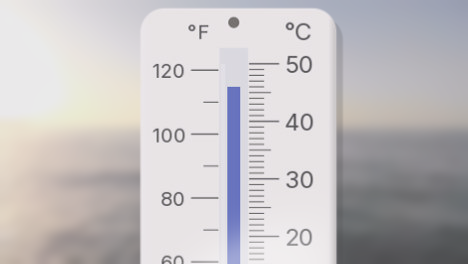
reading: °C 46
